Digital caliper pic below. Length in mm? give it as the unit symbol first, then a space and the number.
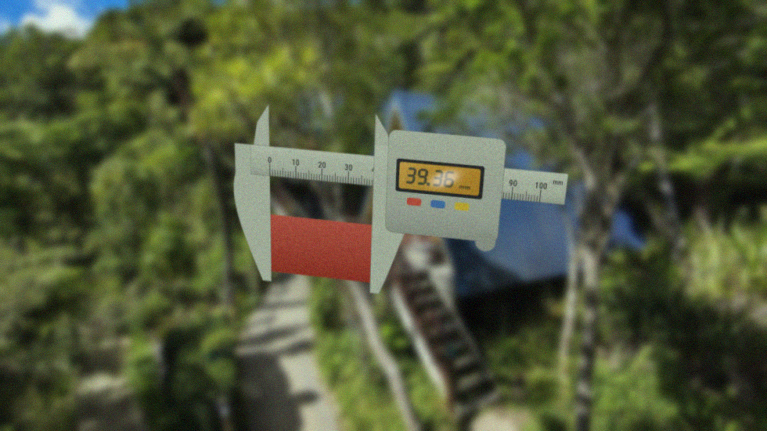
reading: mm 39.36
